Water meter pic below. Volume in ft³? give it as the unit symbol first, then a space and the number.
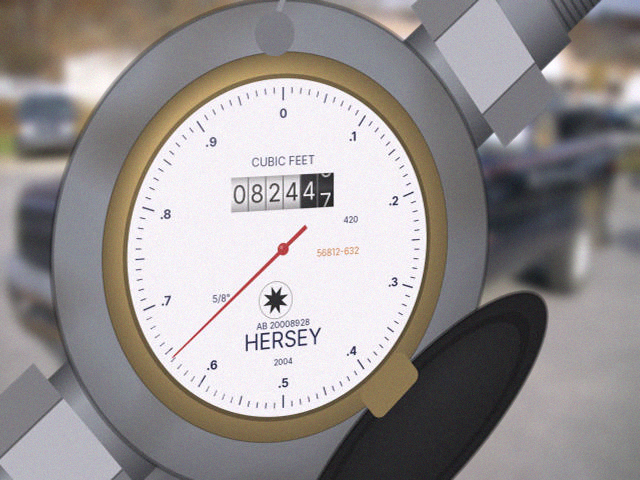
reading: ft³ 82446.64
